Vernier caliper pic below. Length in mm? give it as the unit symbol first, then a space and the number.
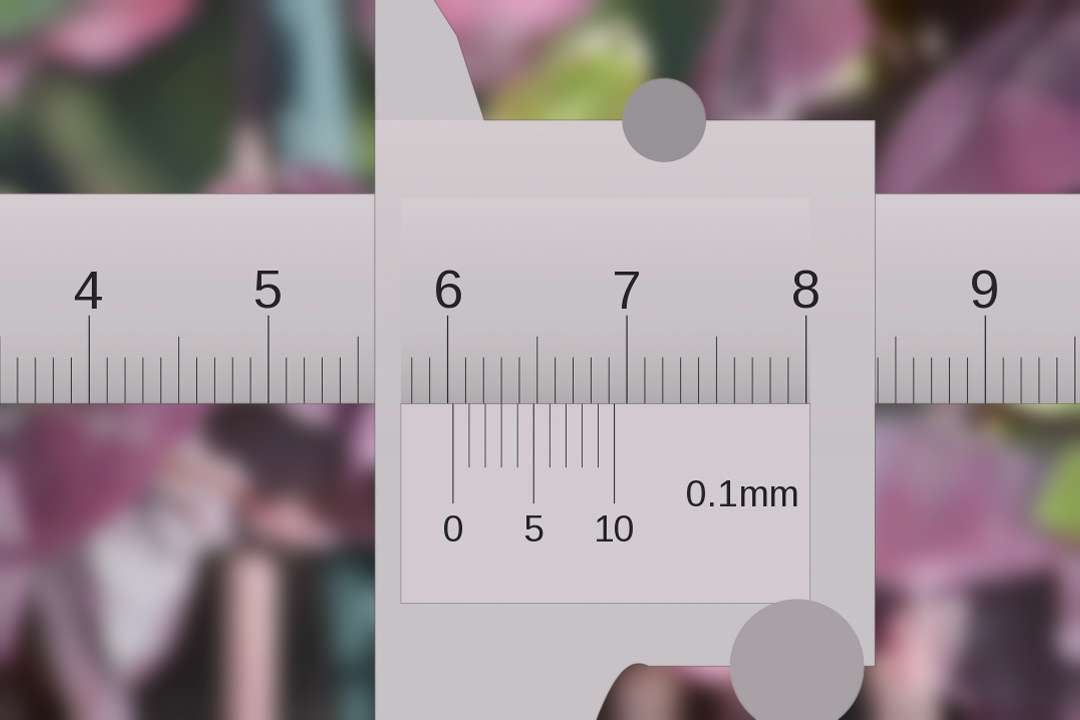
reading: mm 60.3
